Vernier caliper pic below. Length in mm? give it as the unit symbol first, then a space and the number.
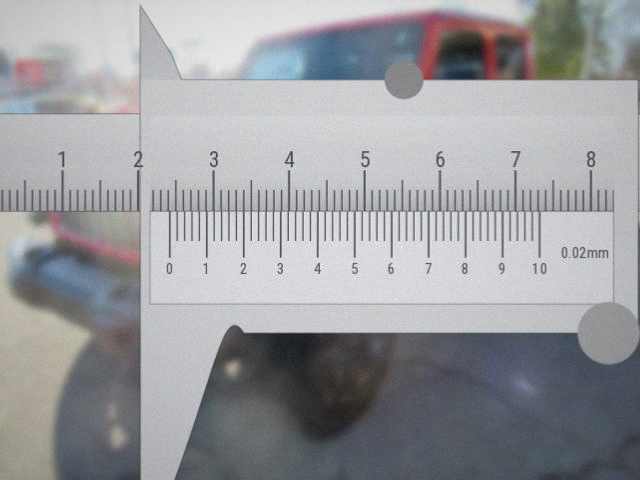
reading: mm 24.2
